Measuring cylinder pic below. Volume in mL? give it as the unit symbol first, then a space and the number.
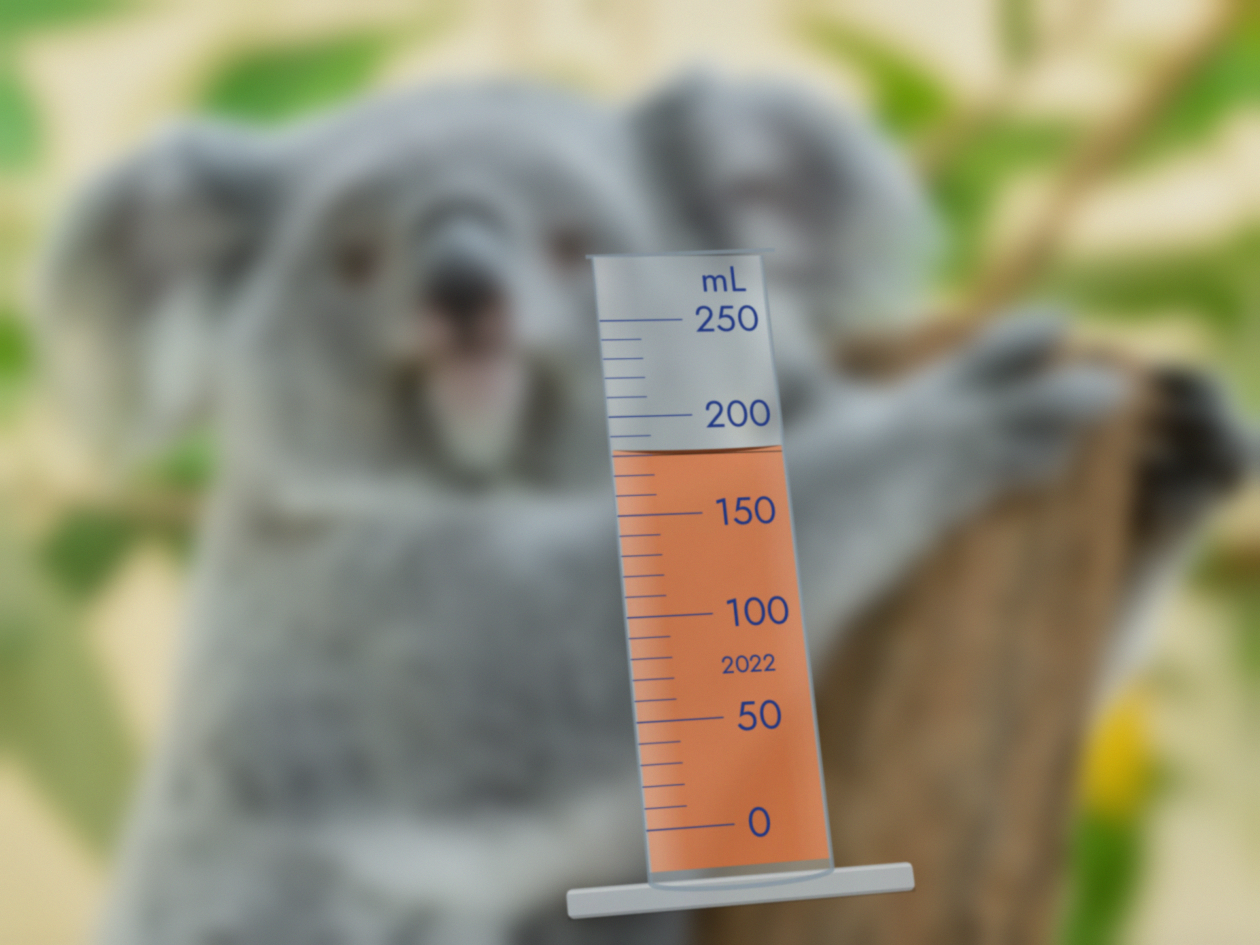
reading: mL 180
